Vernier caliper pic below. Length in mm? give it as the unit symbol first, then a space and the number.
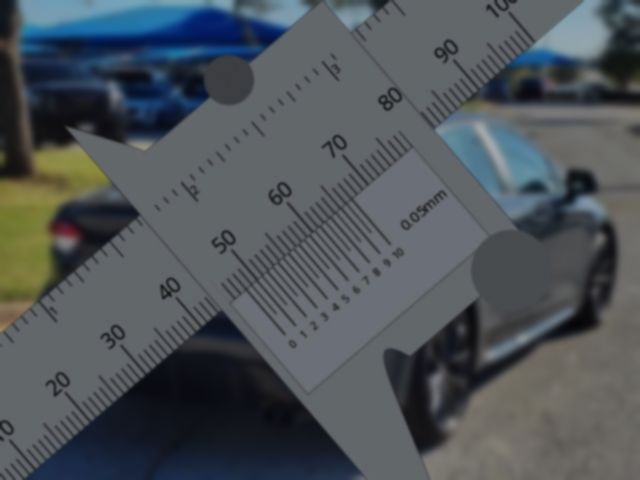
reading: mm 48.0
